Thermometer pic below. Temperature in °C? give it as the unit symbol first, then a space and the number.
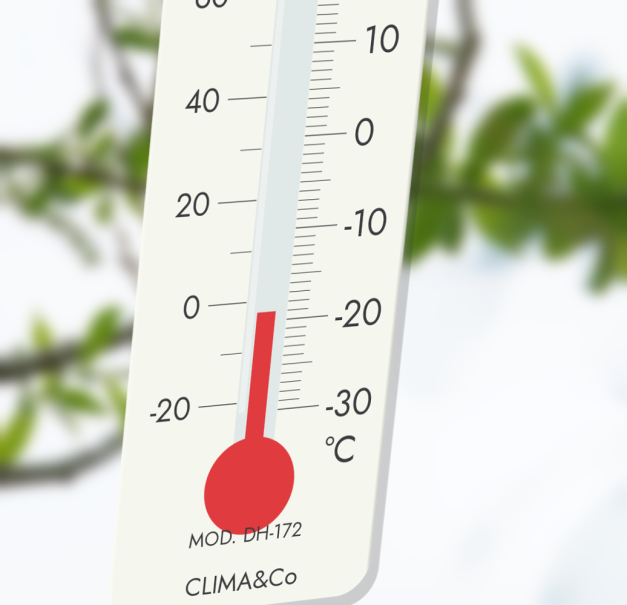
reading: °C -19
